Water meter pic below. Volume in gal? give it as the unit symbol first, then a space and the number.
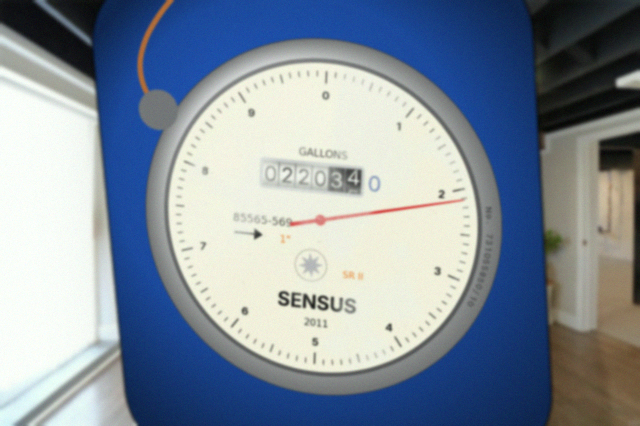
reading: gal 220342.1
